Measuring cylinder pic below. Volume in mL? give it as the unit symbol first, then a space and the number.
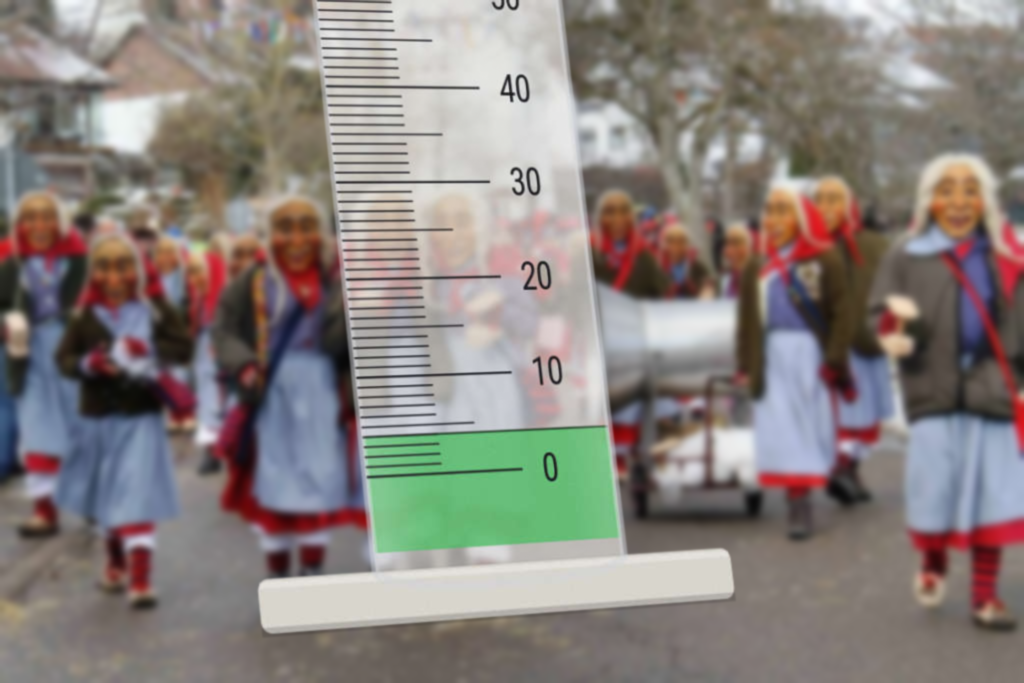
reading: mL 4
